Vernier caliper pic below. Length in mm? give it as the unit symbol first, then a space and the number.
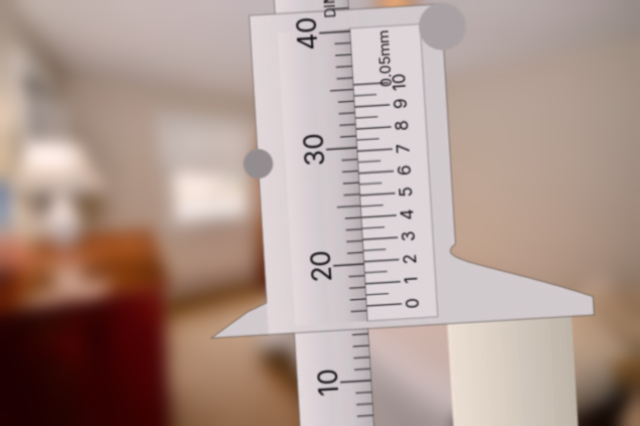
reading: mm 16.4
